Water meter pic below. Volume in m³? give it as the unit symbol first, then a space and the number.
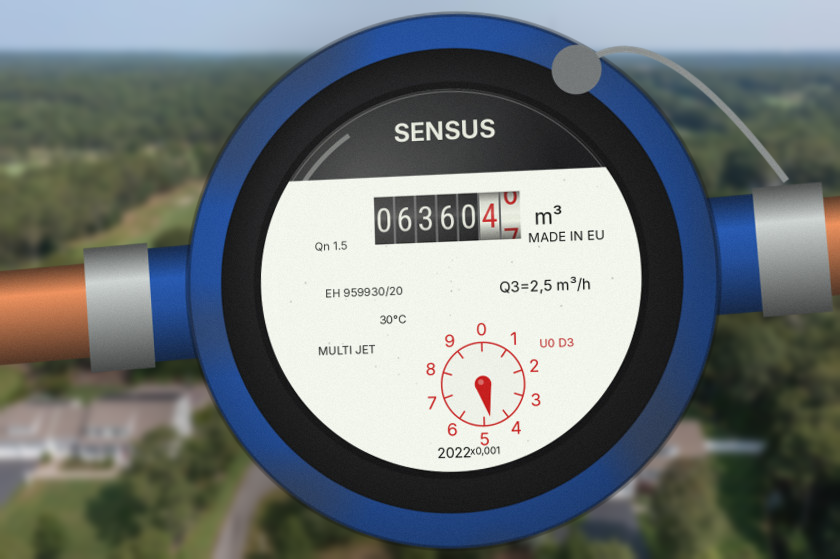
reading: m³ 6360.464
